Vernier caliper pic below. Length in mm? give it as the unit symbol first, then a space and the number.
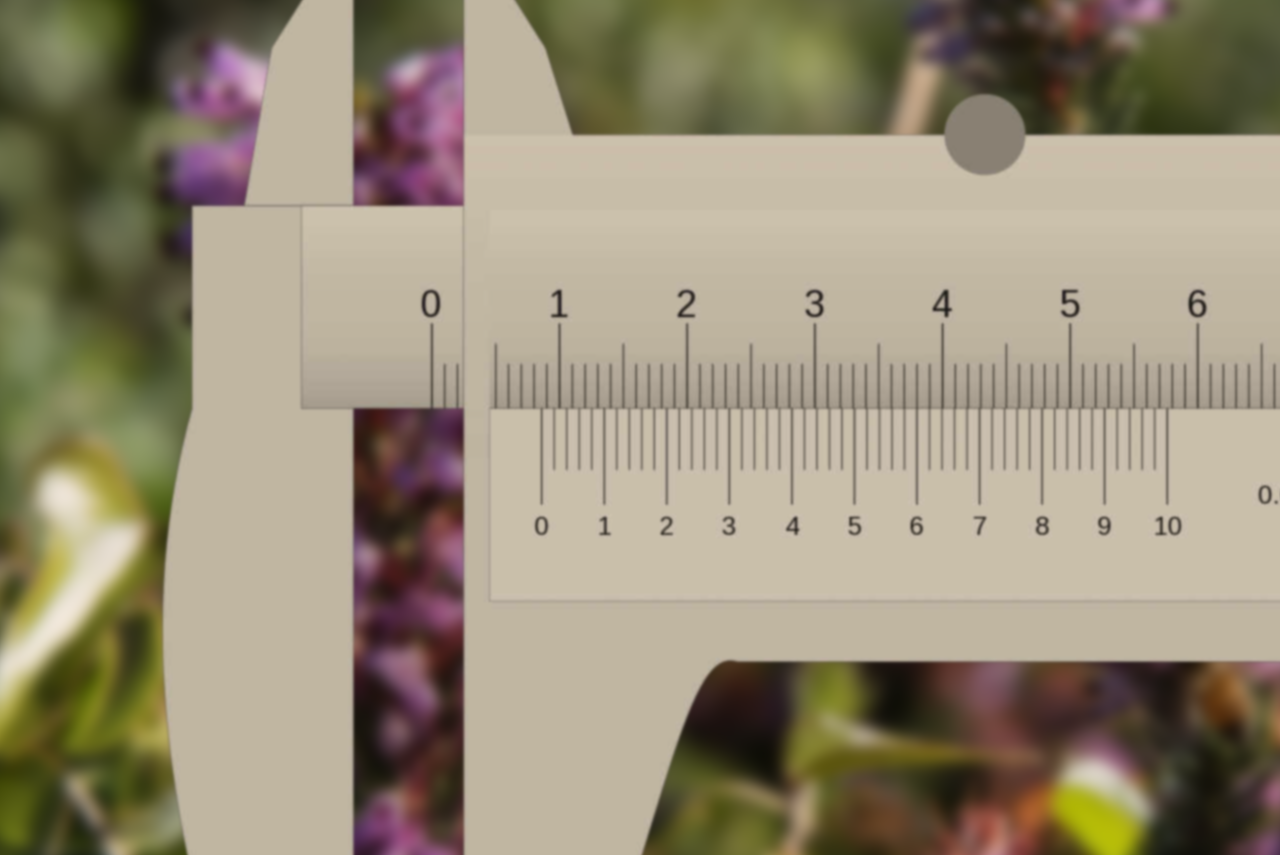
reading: mm 8.6
